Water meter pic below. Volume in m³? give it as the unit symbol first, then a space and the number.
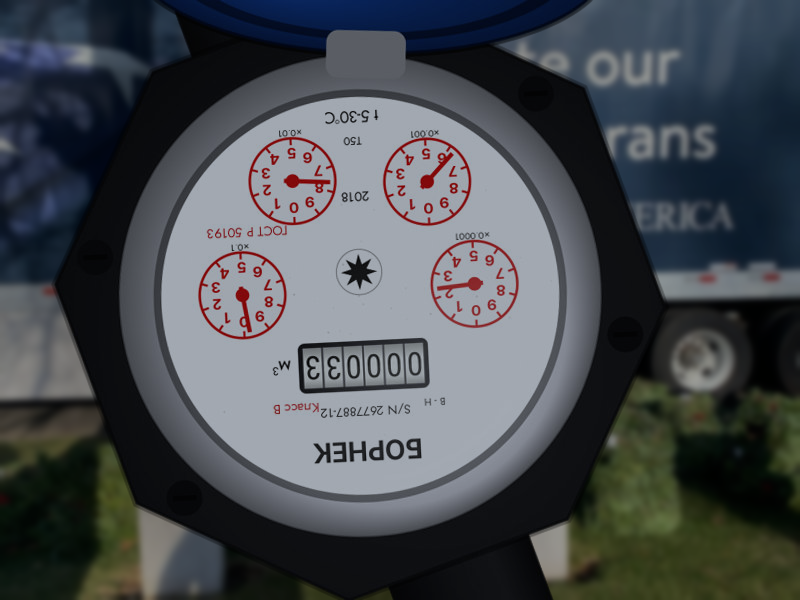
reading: m³ 32.9762
